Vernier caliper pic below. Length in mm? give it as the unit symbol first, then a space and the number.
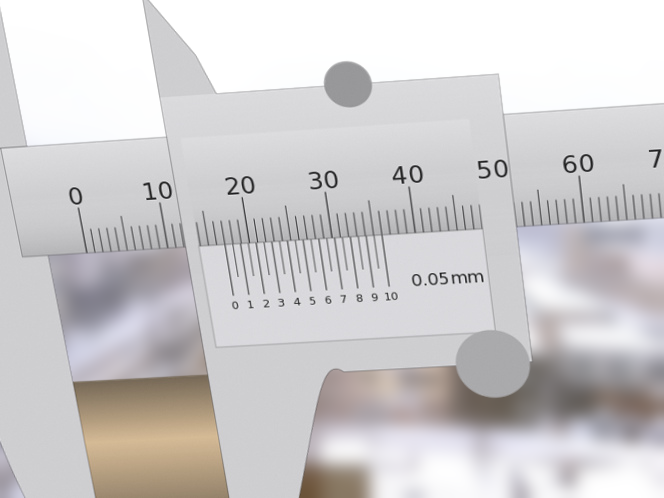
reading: mm 17.0
